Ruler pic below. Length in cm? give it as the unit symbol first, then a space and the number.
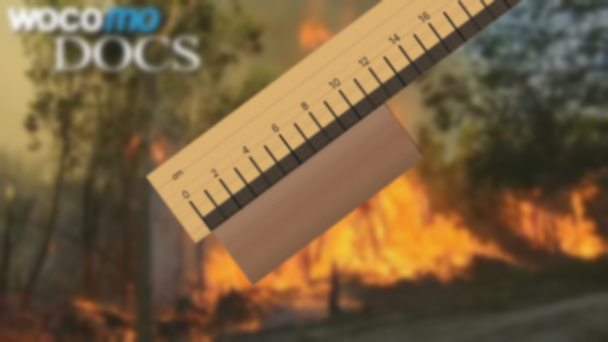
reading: cm 11.5
